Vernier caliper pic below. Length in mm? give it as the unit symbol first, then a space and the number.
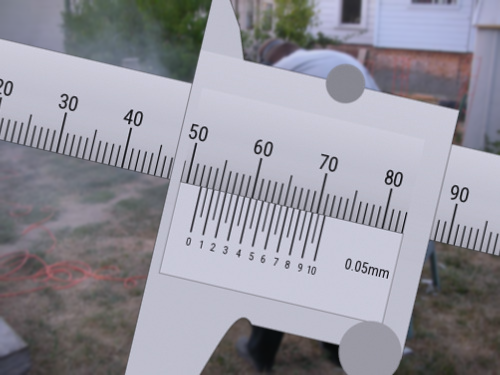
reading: mm 52.2
